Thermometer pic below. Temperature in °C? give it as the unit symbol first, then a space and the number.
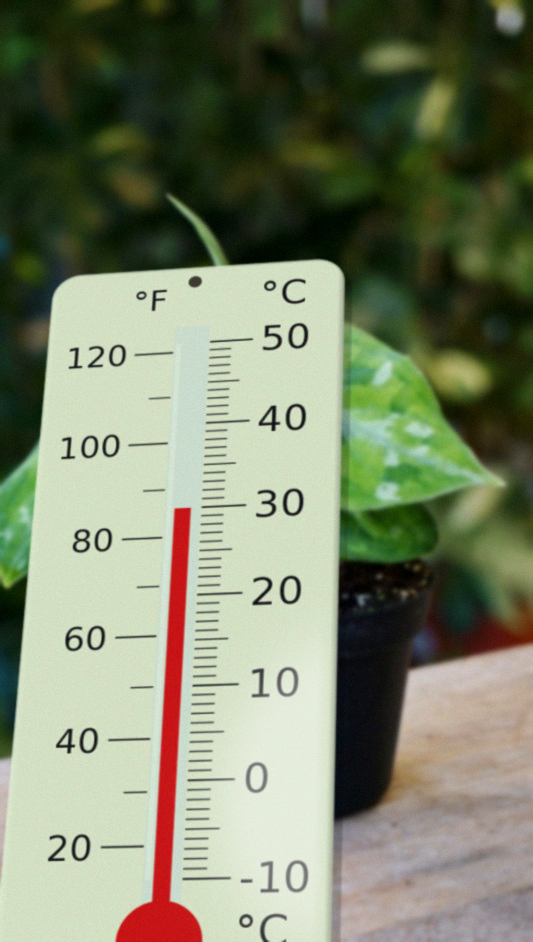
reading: °C 30
